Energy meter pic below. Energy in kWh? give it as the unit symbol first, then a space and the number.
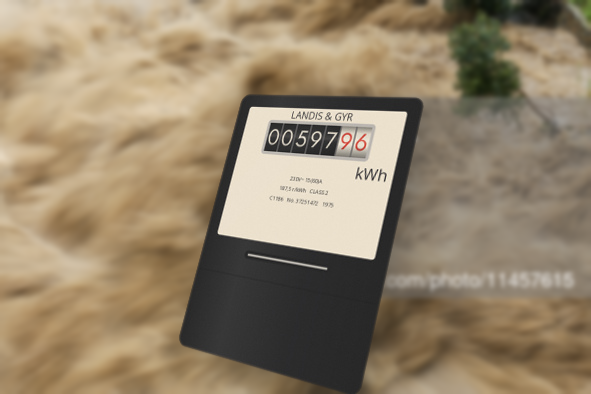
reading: kWh 597.96
